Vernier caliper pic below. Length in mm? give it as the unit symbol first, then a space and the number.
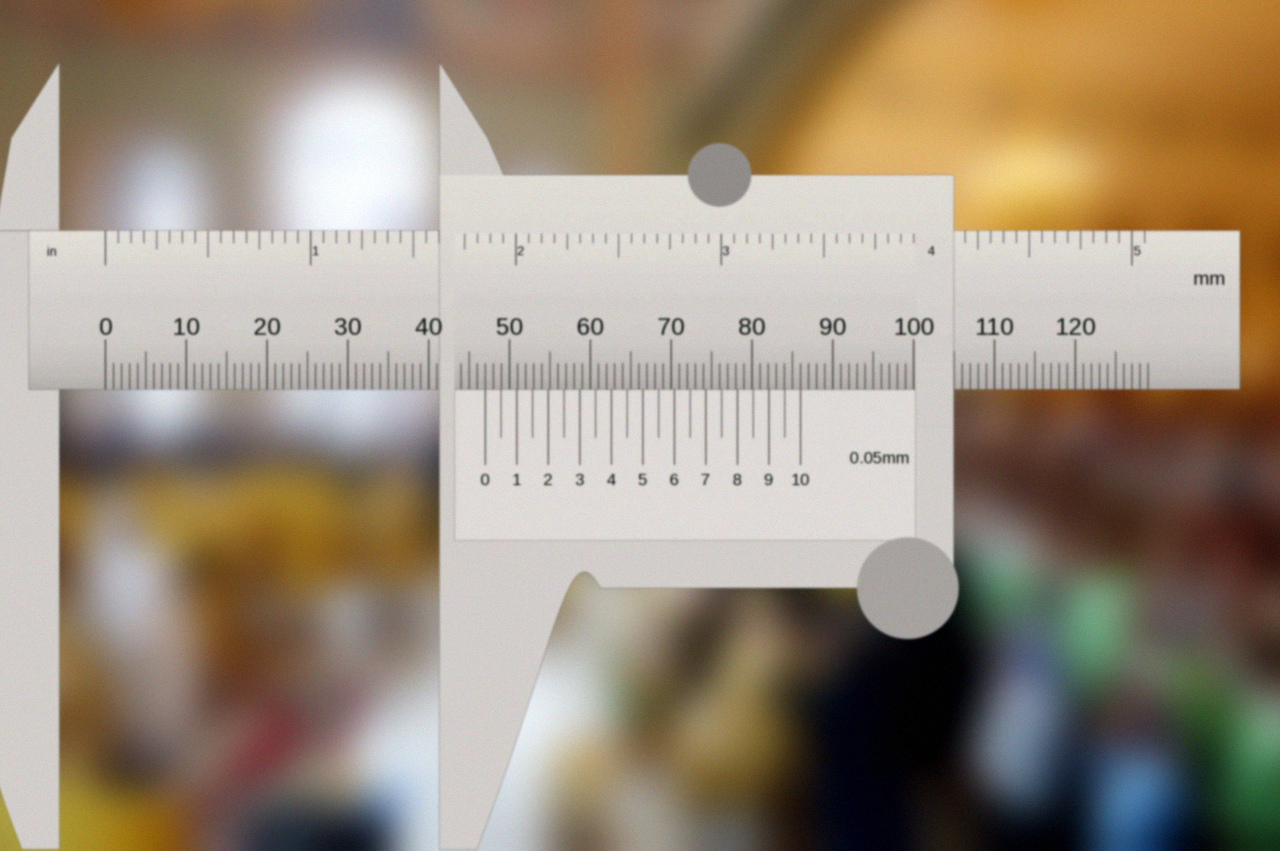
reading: mm 47.0
